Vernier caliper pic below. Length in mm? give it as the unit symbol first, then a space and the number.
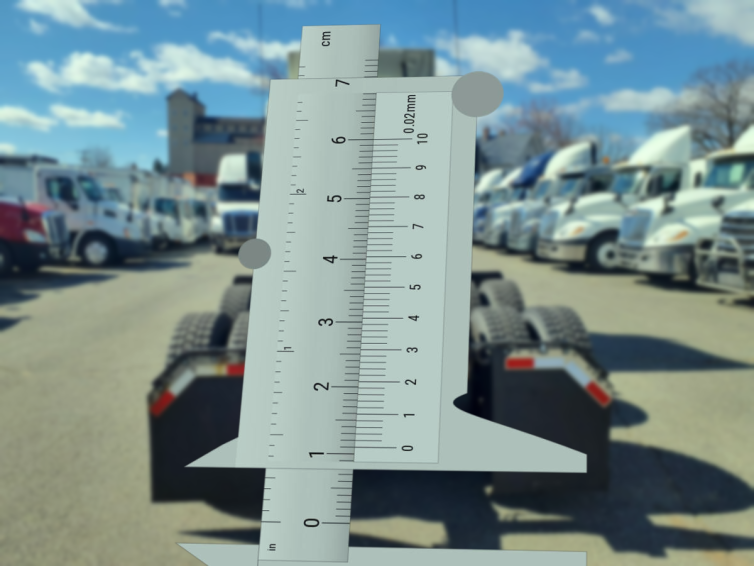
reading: mm 11.0
